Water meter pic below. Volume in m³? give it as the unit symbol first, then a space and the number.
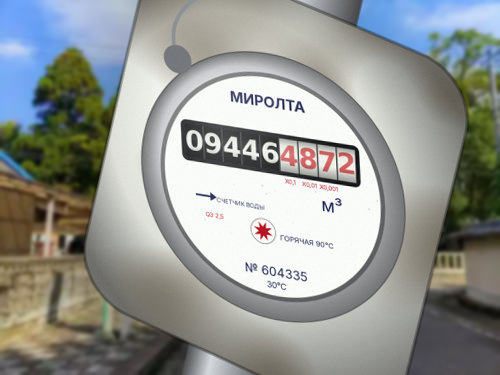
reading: m³ 9446.4872
